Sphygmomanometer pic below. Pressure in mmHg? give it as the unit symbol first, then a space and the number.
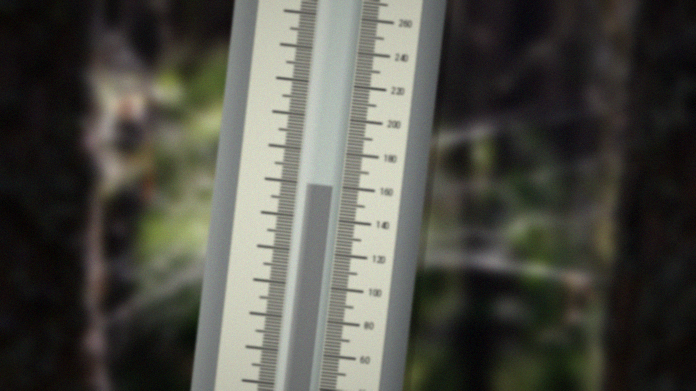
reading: mmHg 160
